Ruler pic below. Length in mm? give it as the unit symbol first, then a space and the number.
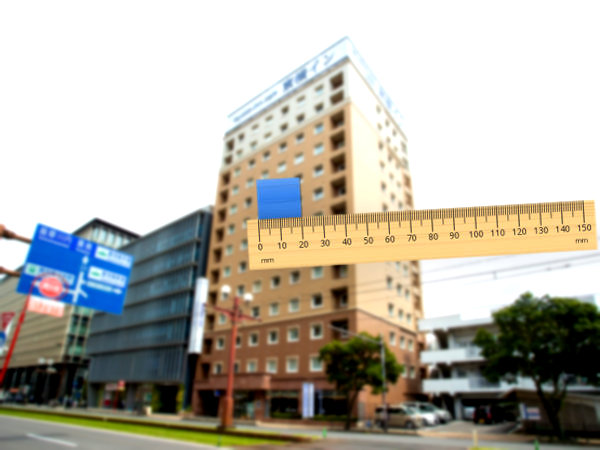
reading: mm 20
